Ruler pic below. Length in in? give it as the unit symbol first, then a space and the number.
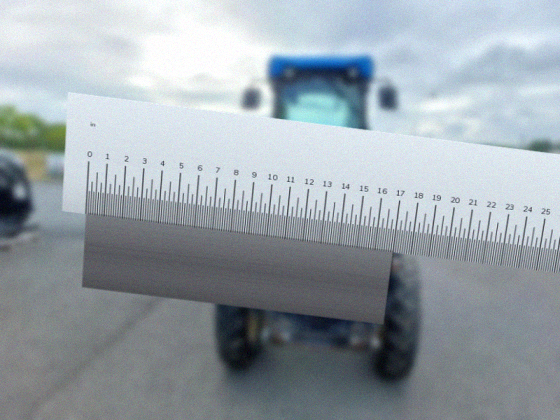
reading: in 17
